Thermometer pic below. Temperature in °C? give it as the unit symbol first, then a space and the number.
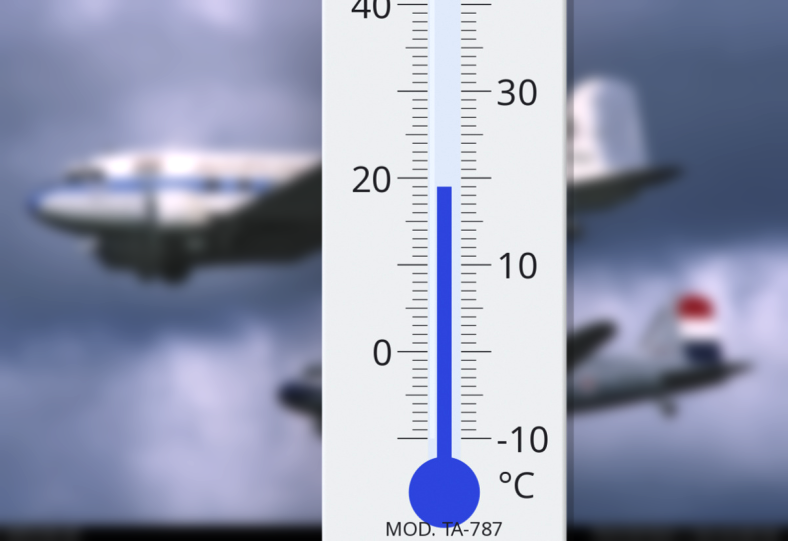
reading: °C 19
